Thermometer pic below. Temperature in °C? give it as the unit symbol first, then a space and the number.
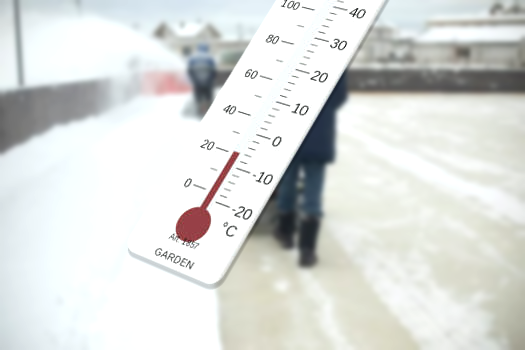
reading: °C -6
